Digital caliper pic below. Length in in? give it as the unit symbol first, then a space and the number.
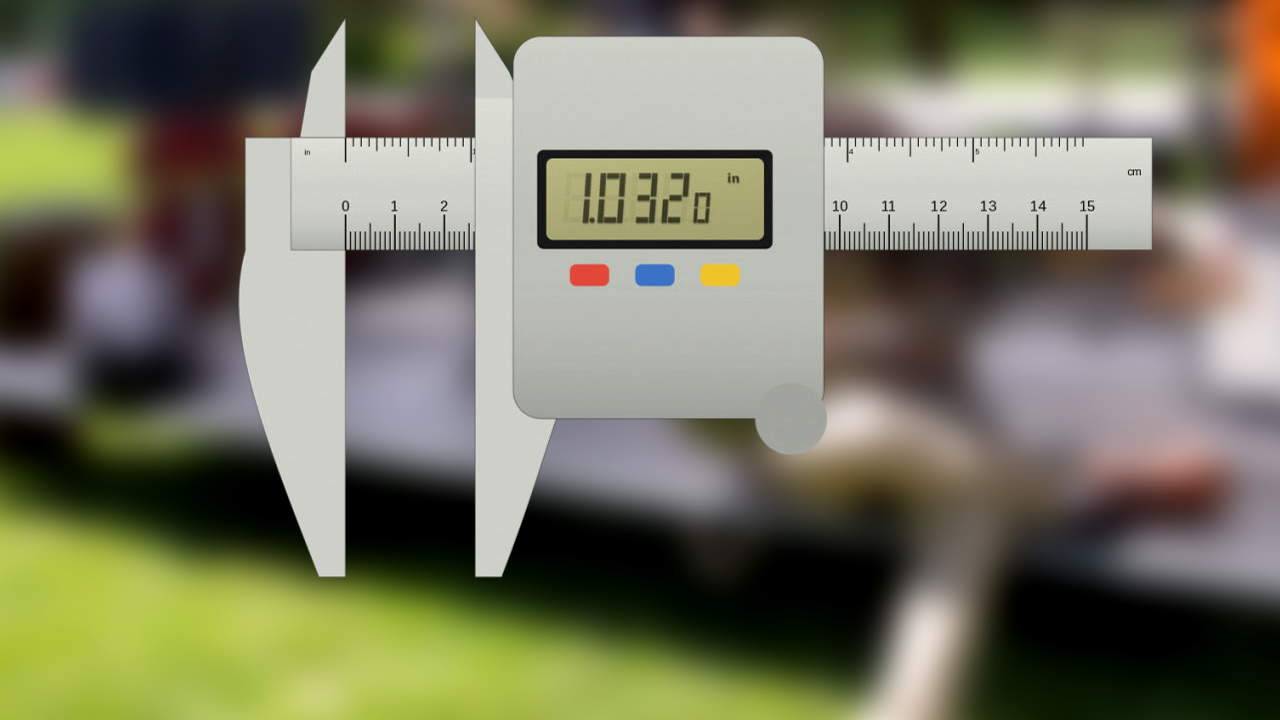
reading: in 1.0320
